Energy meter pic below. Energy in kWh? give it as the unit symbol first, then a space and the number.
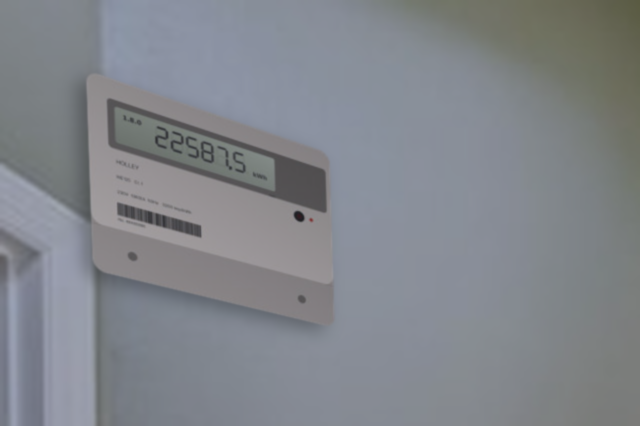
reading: kWh 22587.5
